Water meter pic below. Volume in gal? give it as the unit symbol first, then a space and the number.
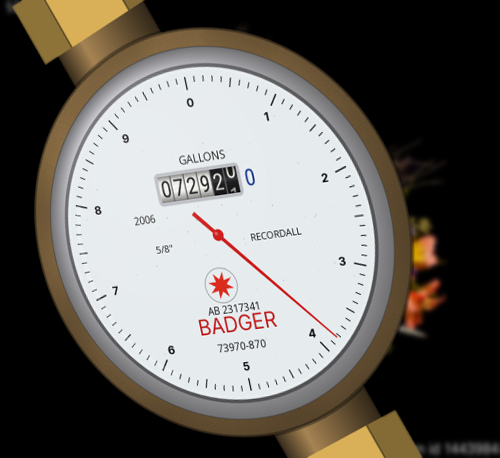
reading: gal 729203.8
